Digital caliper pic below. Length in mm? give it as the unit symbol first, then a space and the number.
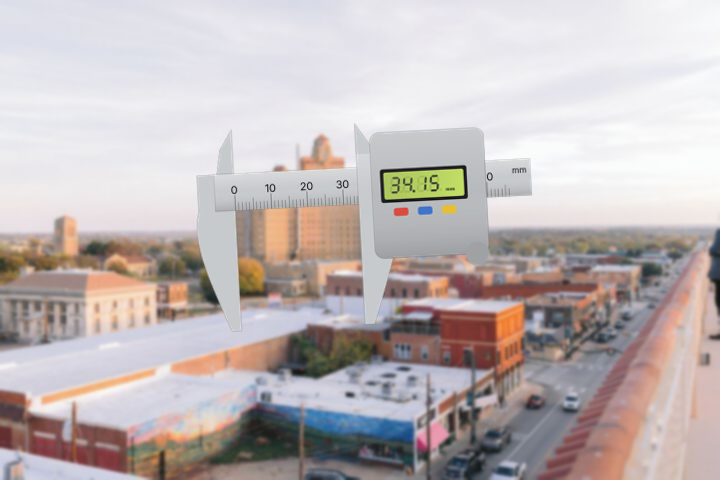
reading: mm 34.15
